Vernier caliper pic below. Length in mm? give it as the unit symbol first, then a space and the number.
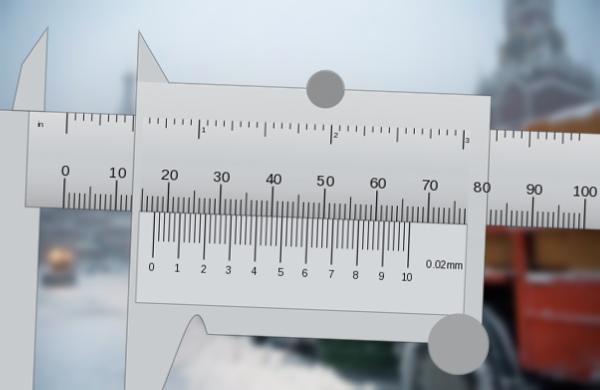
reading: mm 17.5
